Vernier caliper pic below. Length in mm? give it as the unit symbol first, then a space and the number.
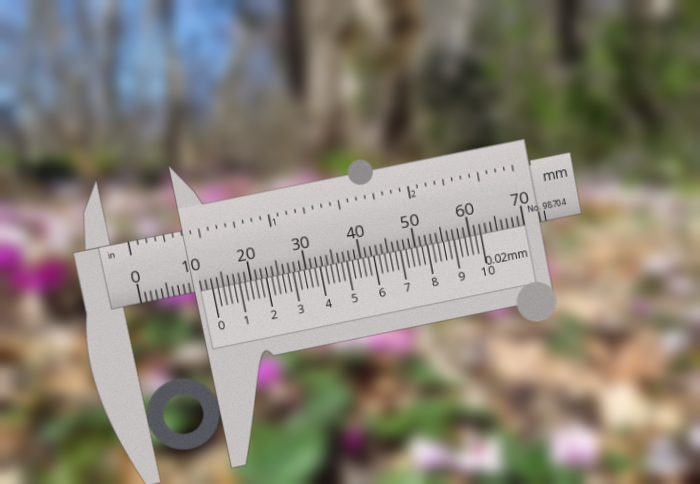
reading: mm 13.0
